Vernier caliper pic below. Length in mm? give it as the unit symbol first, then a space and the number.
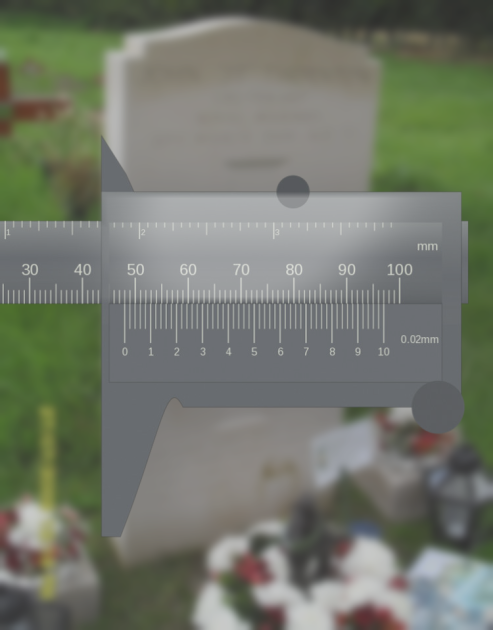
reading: mm 48.0
